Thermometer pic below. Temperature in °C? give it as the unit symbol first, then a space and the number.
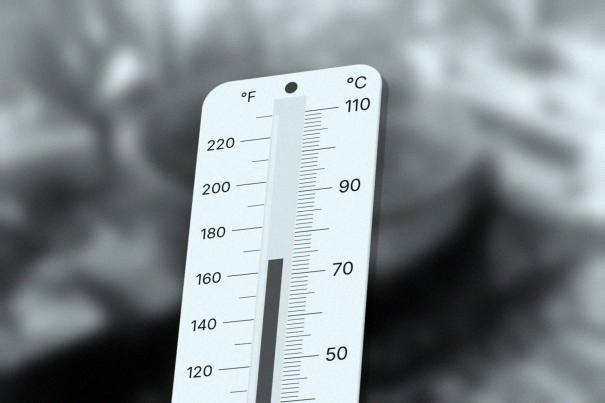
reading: °C 74
